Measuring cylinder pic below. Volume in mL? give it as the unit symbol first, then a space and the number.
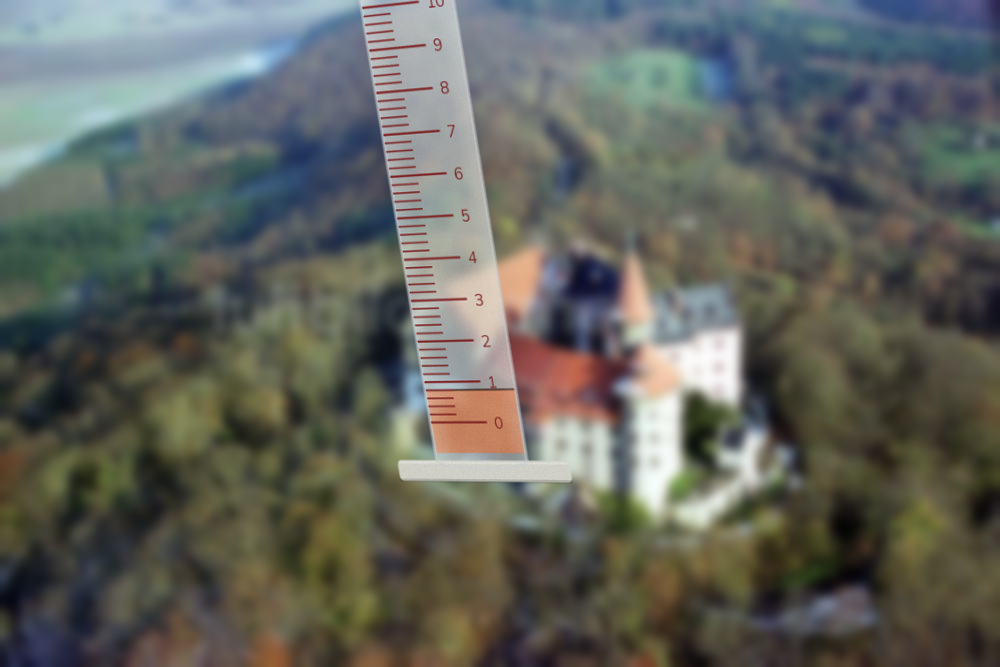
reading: mL 0.8
